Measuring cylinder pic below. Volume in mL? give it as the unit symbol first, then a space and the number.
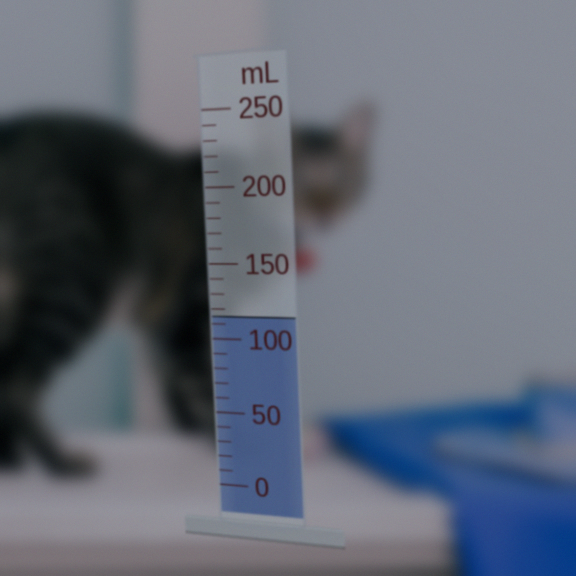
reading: mL 115
